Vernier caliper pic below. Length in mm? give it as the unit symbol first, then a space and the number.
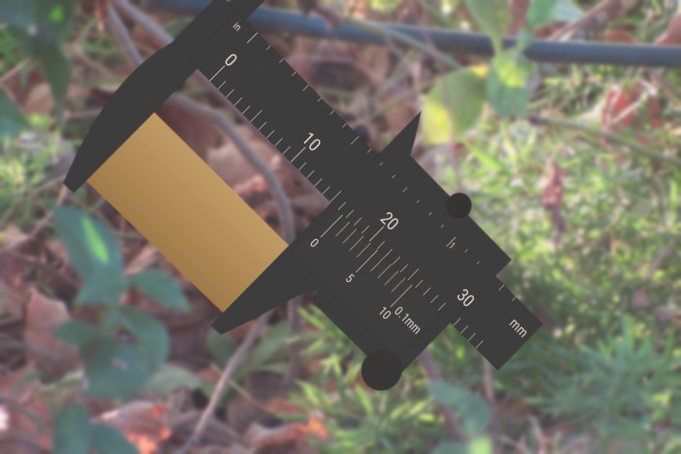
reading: mm 16.6
